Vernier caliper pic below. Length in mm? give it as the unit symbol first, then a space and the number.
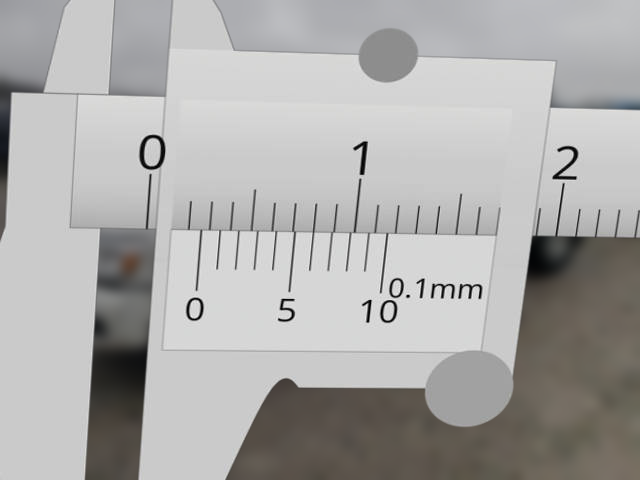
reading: mm 2.6
